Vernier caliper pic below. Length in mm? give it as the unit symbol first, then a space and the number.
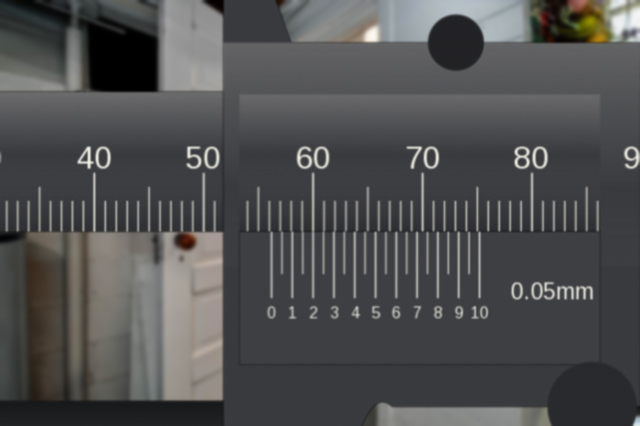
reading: mm 56.2
